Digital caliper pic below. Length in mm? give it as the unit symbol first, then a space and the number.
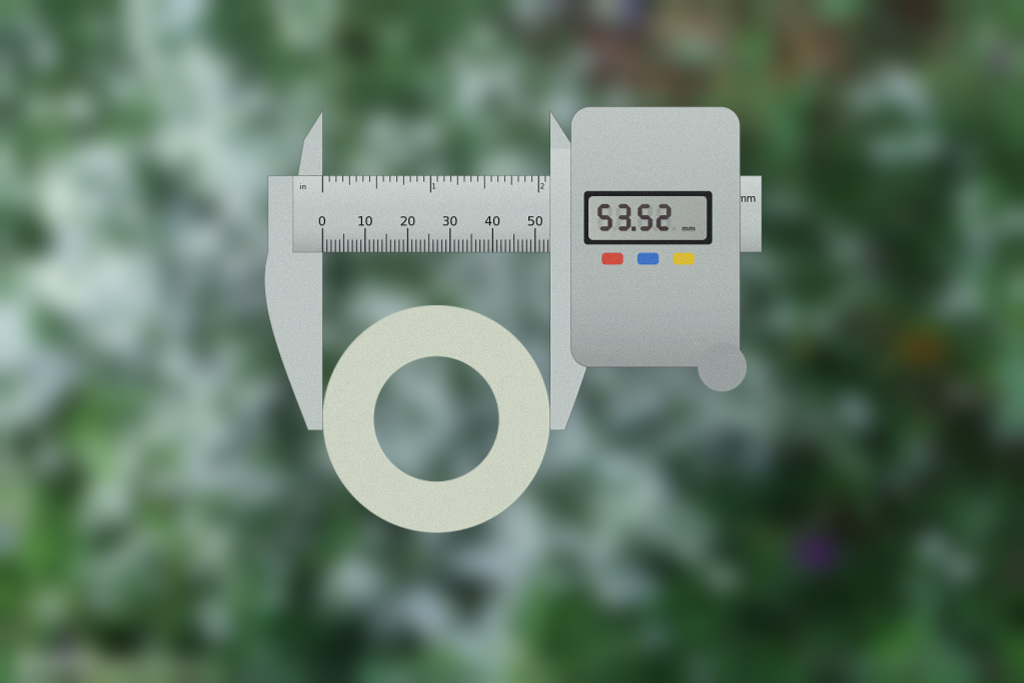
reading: mm 53.52
